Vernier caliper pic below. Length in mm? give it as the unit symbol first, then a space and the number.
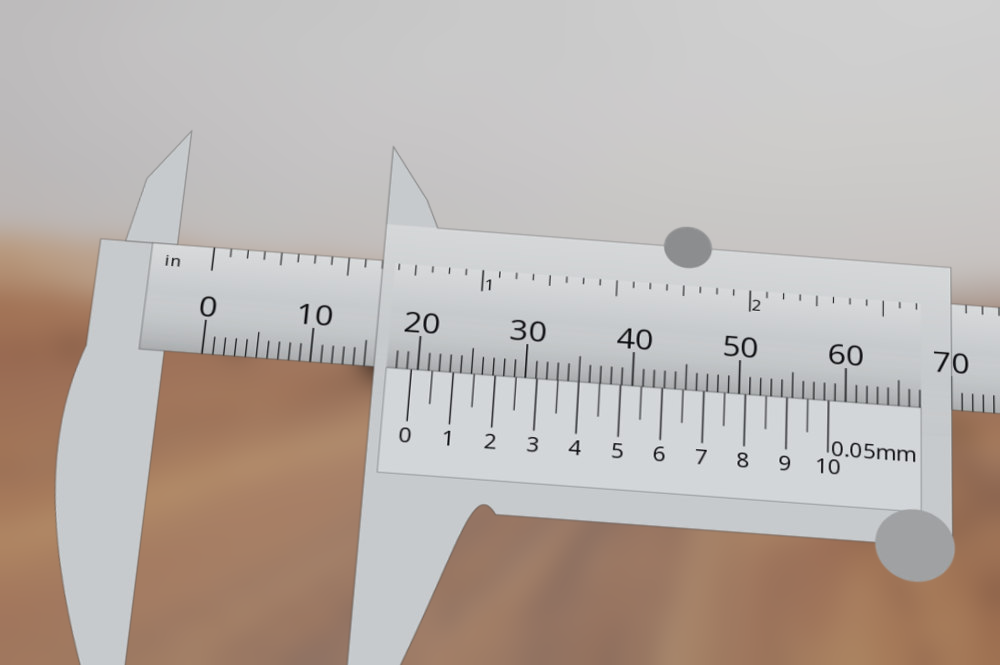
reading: mm 19.4
